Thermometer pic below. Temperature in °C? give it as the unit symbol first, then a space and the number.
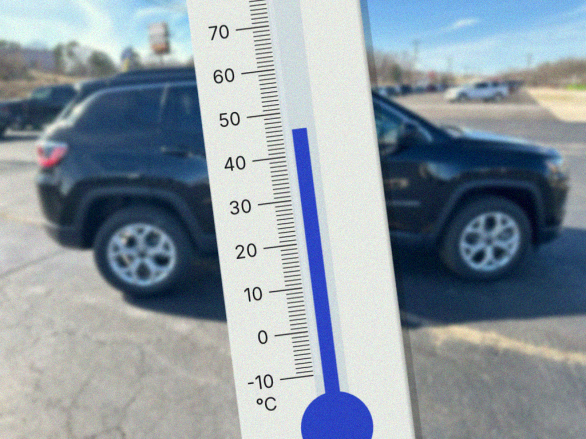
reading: °C 46
